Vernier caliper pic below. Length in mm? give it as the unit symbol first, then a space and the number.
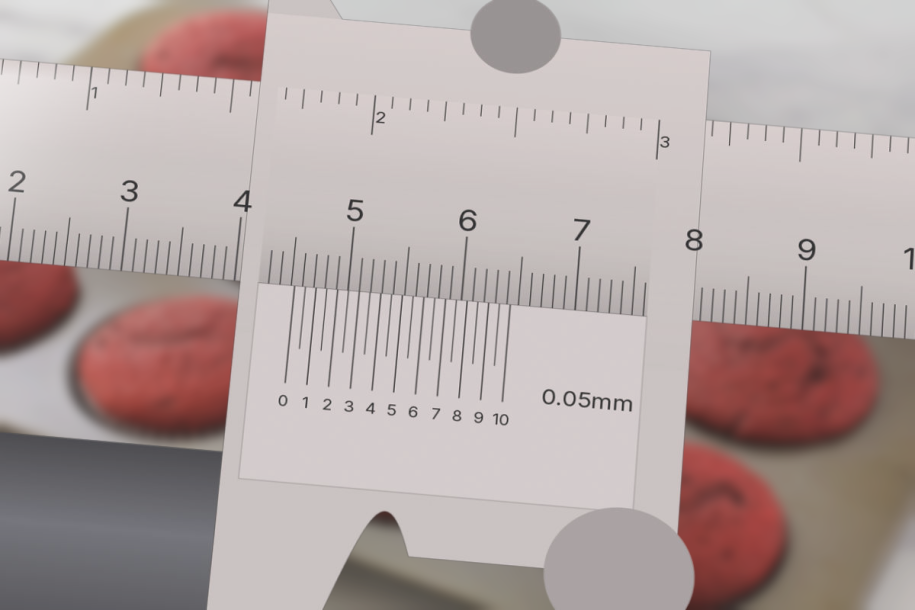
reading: mm 45.3
